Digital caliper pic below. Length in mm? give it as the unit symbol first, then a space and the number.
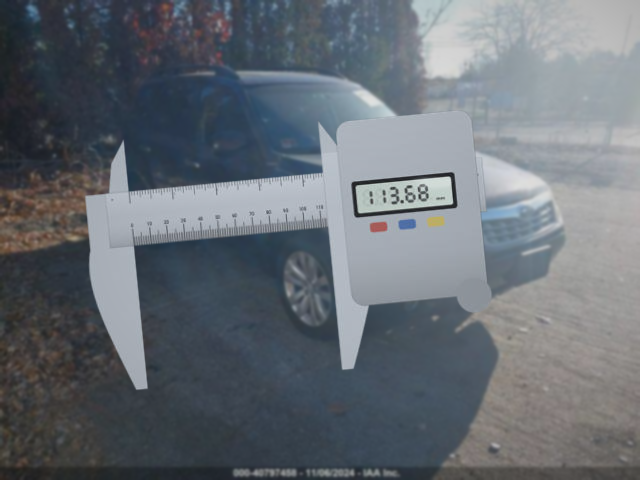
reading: mm 113.68
